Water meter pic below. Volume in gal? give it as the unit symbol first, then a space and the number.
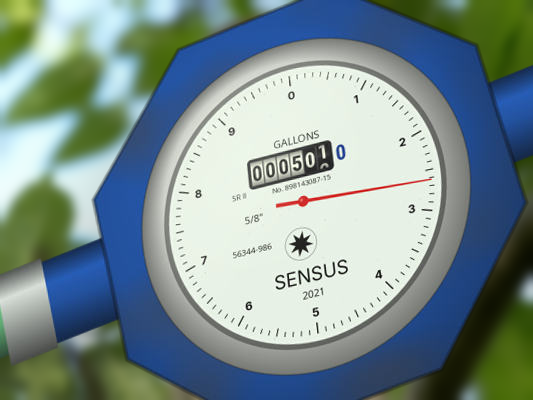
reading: gal 5012.6
